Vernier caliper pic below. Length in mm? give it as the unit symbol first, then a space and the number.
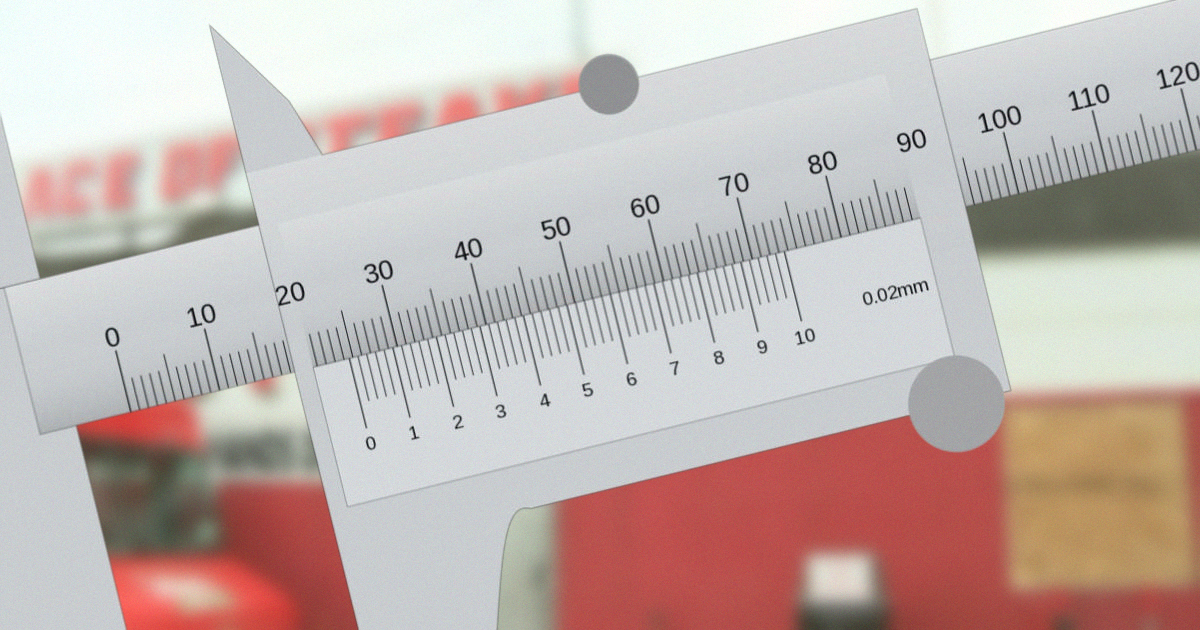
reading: mm 24.6
